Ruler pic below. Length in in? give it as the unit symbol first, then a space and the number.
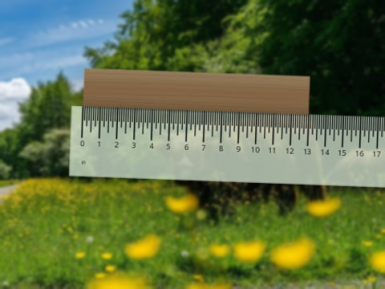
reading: in 13
